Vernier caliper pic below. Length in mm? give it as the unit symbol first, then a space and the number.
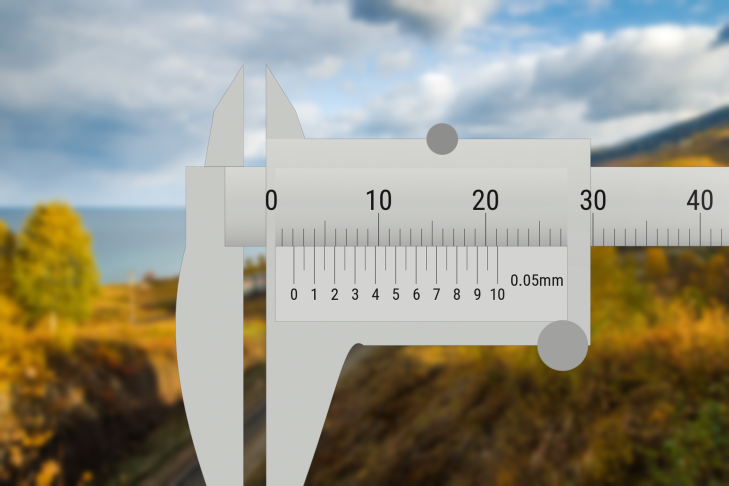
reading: mm 2.1
